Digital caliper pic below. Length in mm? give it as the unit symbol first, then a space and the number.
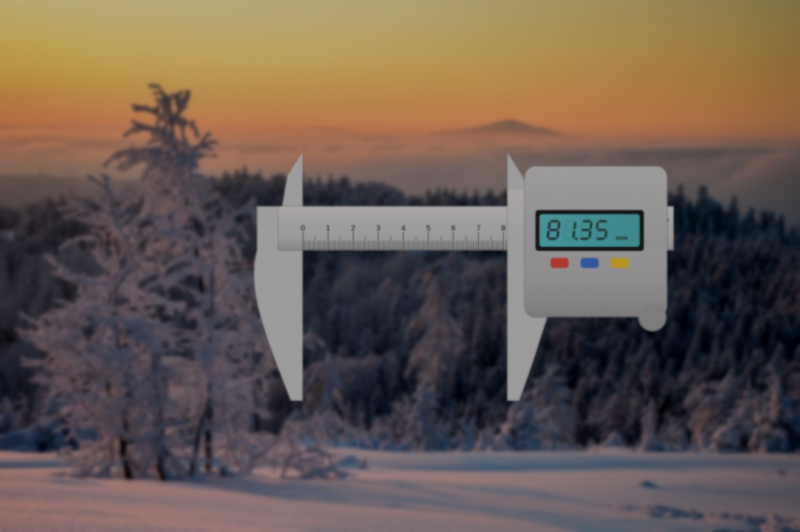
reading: mm 81.35
